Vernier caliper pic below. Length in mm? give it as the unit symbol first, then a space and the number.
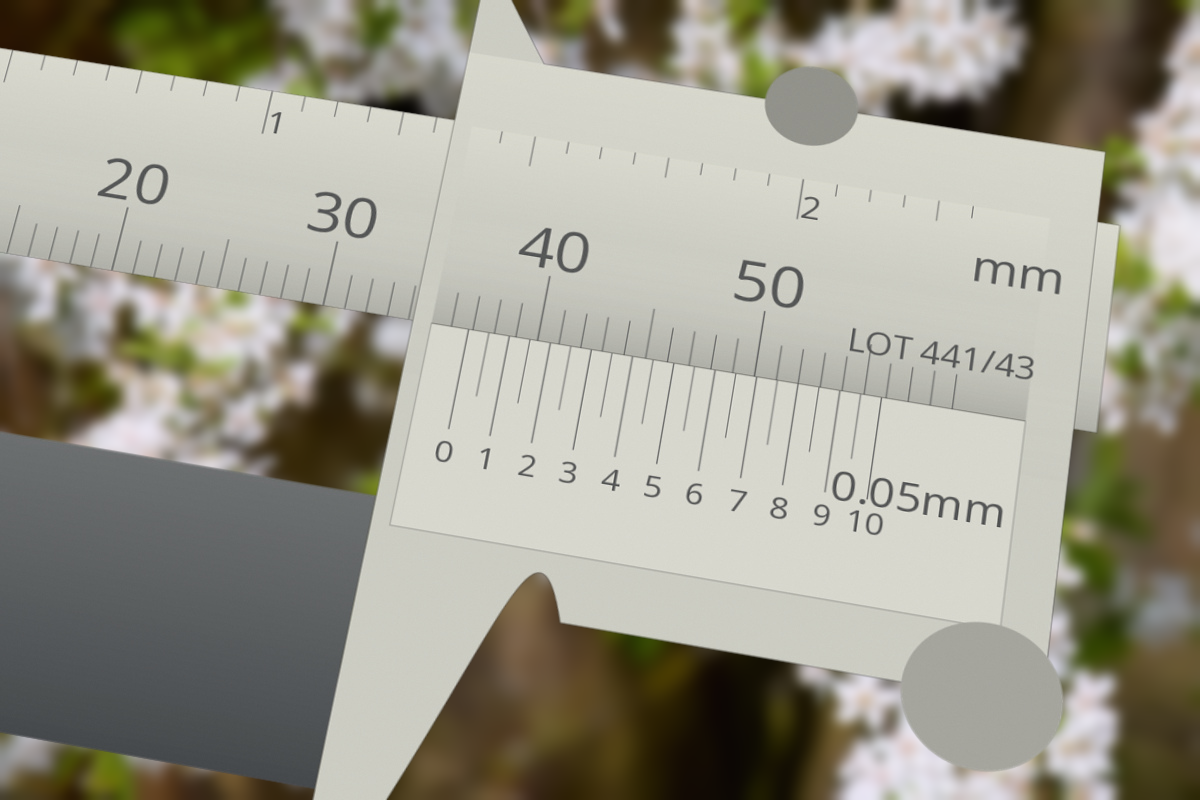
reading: mm 36.8
